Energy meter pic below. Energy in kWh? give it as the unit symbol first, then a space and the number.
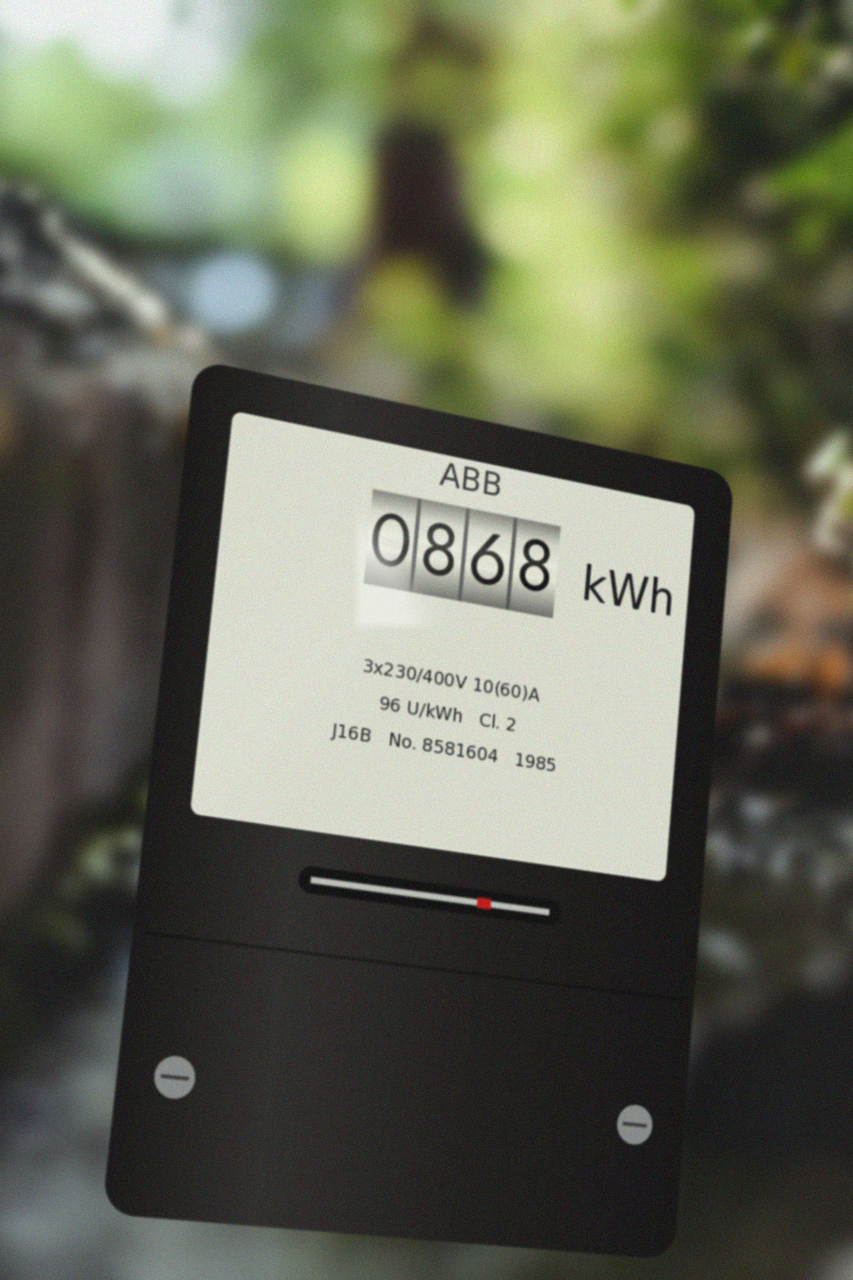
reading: kWh 868
